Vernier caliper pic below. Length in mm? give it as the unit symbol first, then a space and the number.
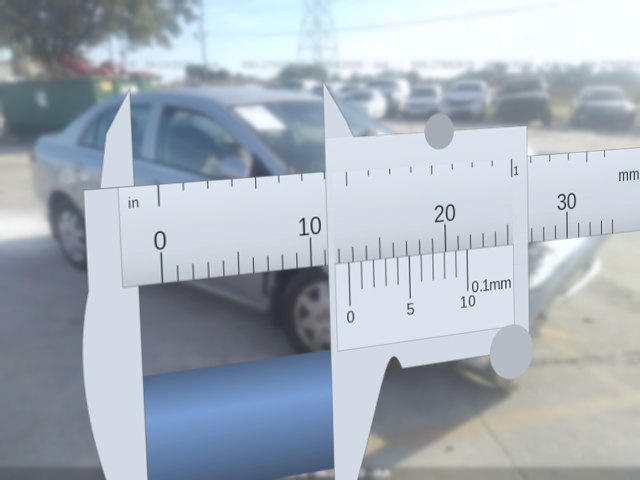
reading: mm 12.7
